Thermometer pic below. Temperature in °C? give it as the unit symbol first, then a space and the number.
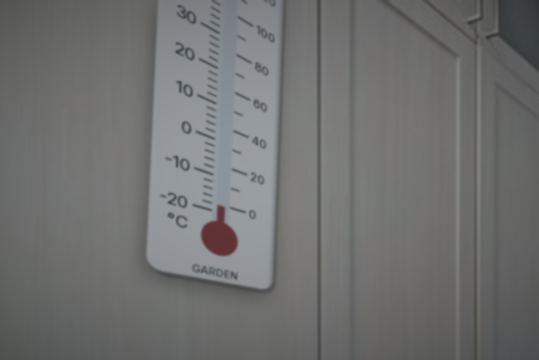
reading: °C -18
